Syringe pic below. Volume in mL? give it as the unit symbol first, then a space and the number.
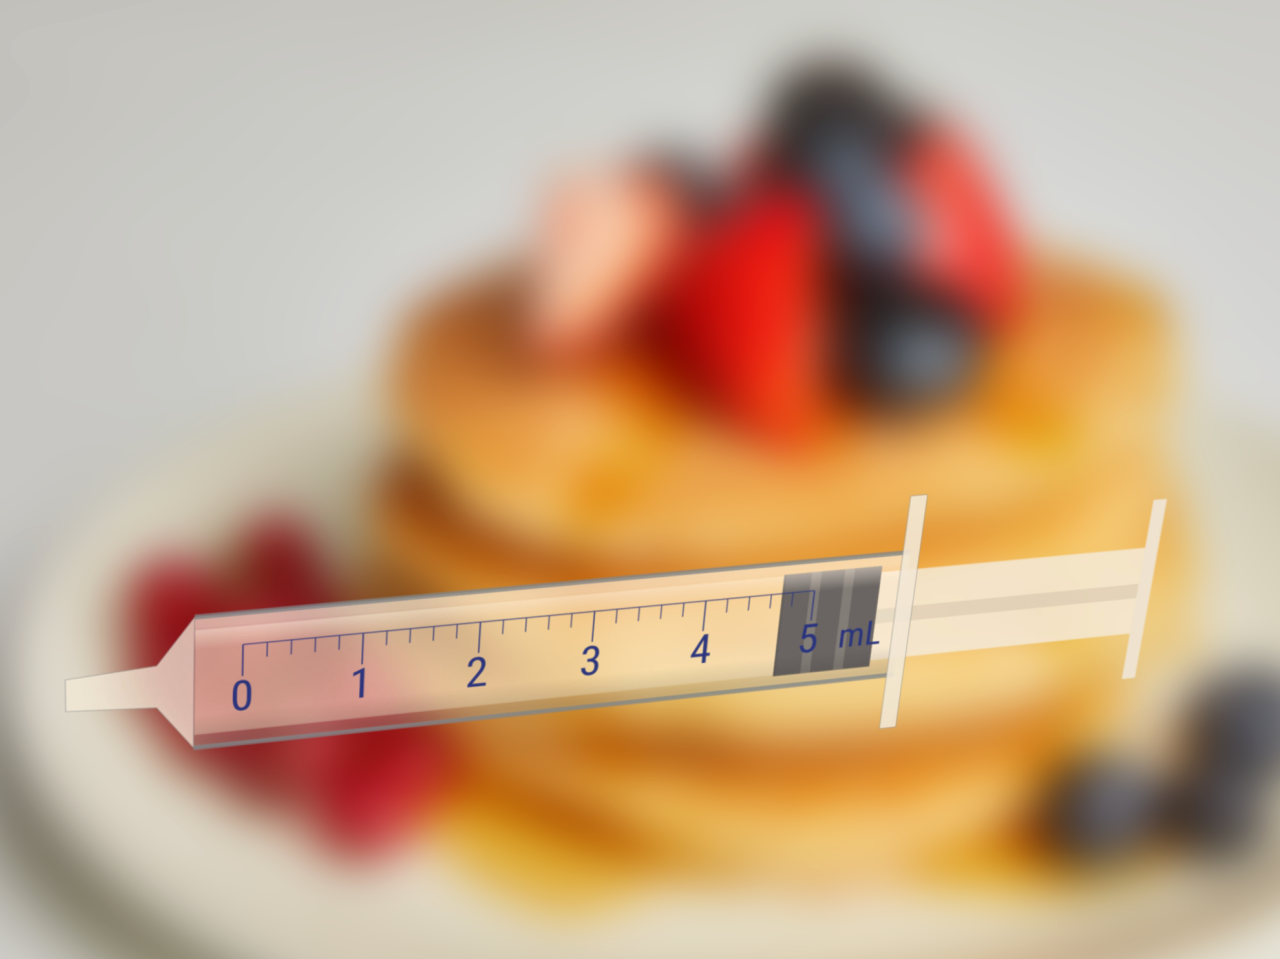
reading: mL 4.7
